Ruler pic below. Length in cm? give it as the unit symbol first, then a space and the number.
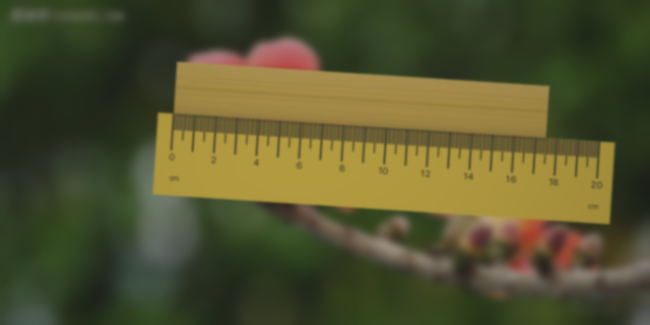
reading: cm 17.5
